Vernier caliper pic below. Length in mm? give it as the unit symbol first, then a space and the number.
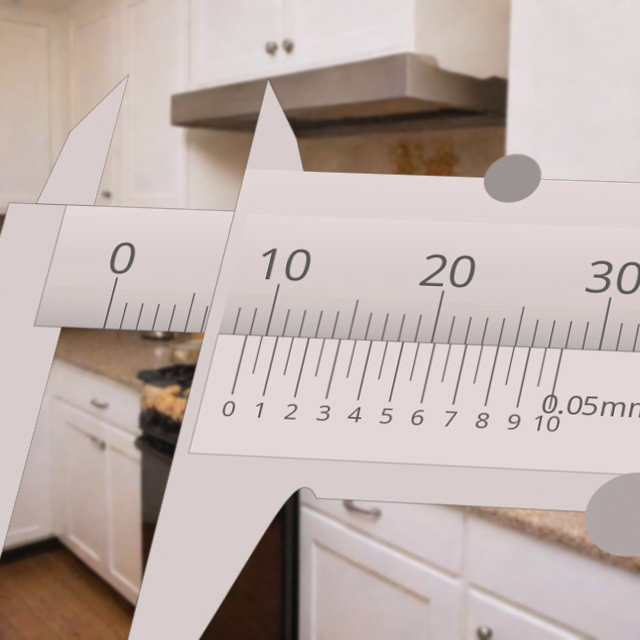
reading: mm 8.8
